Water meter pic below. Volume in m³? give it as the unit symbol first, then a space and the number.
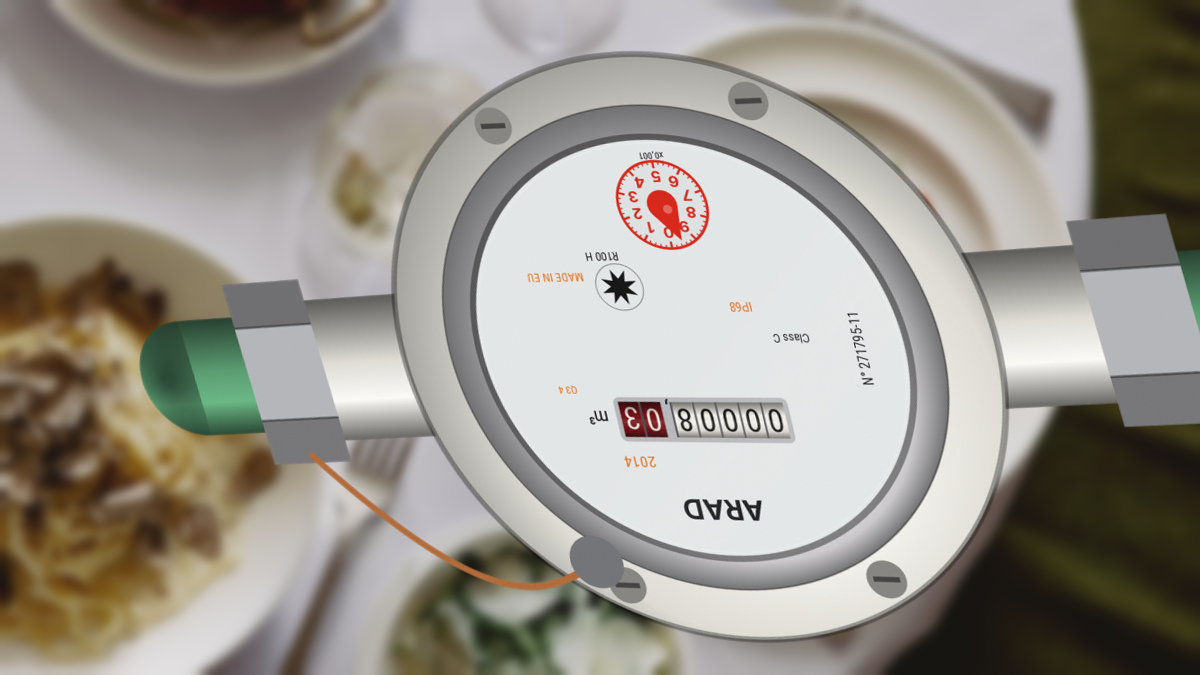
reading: m³ 8.029
